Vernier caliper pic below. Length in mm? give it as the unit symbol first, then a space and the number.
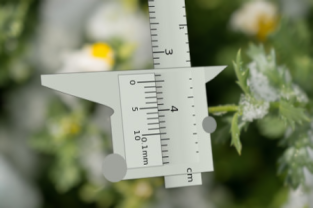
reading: mm 35.0
